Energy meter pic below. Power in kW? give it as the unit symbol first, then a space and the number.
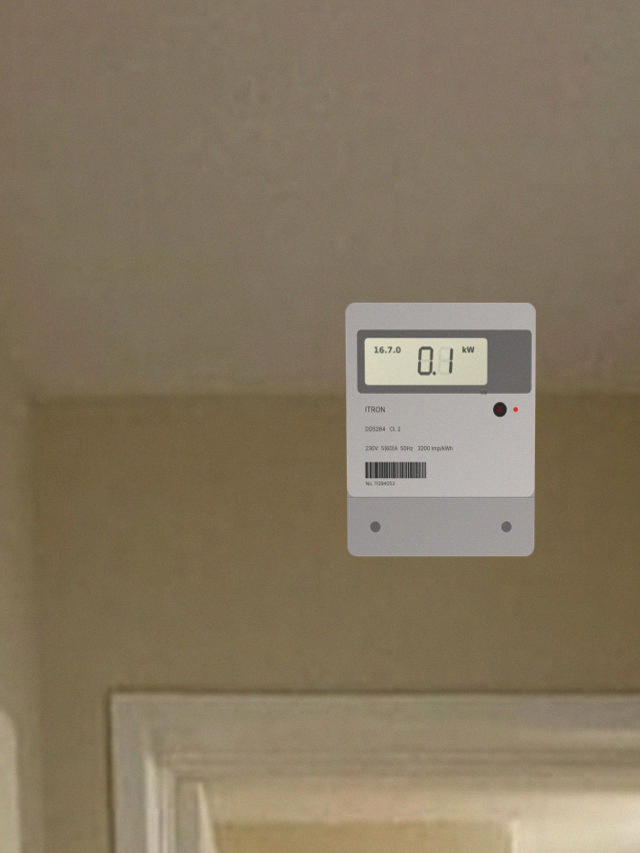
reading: kW 0.1
